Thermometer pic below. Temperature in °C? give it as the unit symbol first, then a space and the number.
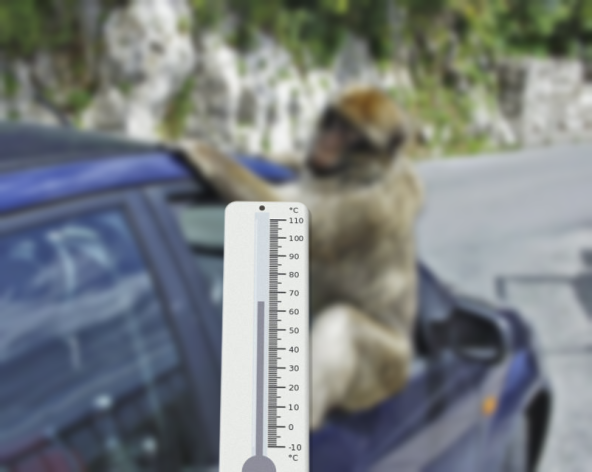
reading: °C 65
